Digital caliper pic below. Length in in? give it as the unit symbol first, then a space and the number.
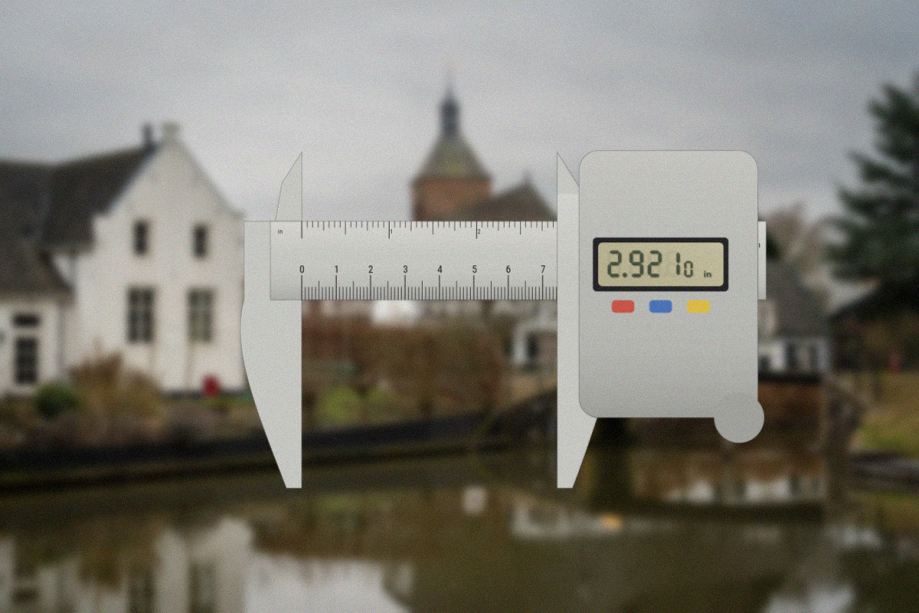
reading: in 2.9210
